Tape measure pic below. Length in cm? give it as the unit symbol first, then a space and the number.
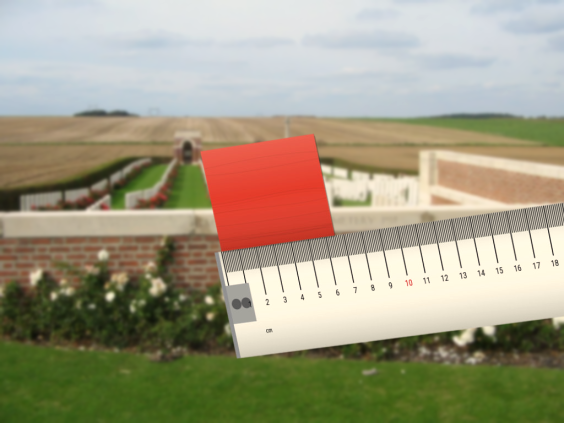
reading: cm 6.5
